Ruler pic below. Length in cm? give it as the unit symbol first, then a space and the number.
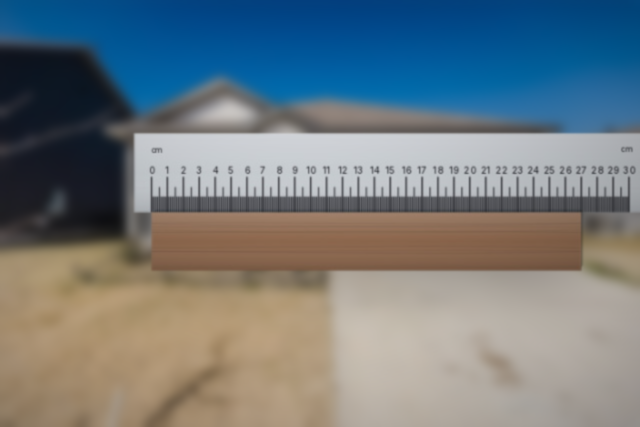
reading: cm 27
